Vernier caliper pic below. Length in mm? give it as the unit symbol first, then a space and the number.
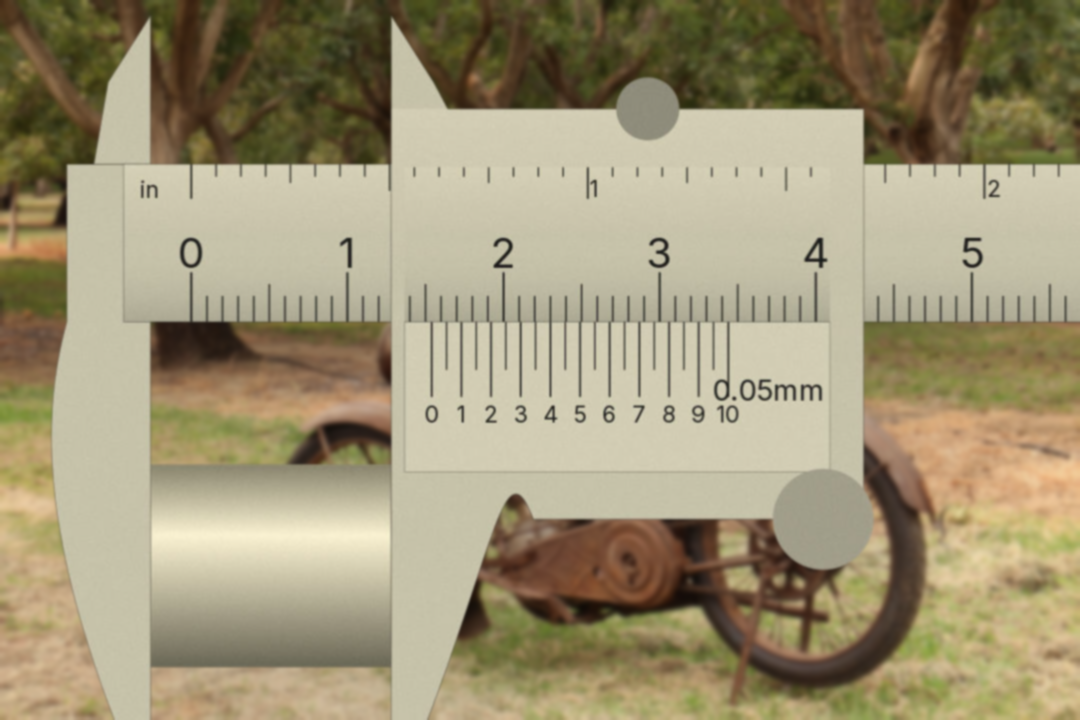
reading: mm 15.4
